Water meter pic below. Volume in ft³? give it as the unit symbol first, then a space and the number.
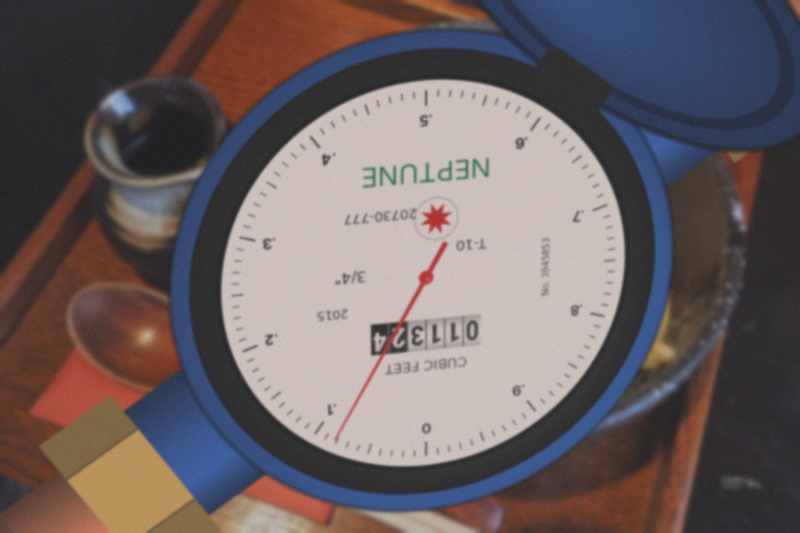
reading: ft³ 11324.08
